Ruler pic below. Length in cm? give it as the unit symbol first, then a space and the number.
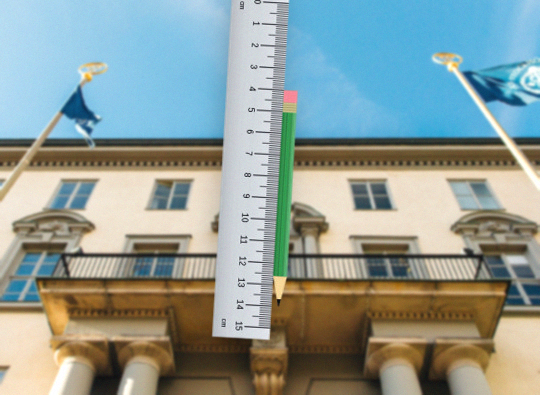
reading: cm 10
